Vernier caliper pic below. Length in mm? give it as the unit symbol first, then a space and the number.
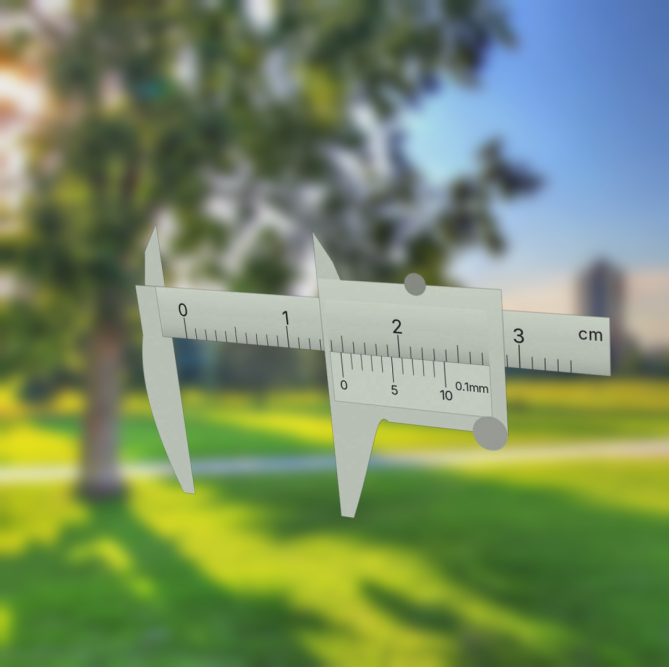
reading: mm 14.8
